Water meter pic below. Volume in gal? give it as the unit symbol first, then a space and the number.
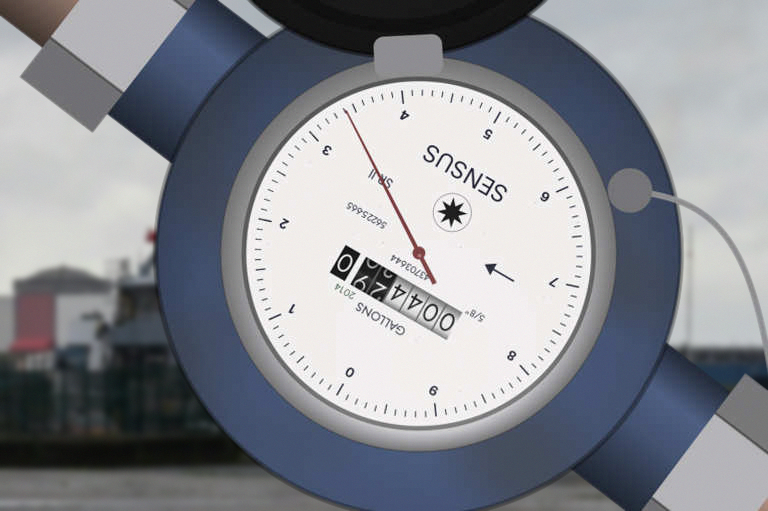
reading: gal 44293.4
